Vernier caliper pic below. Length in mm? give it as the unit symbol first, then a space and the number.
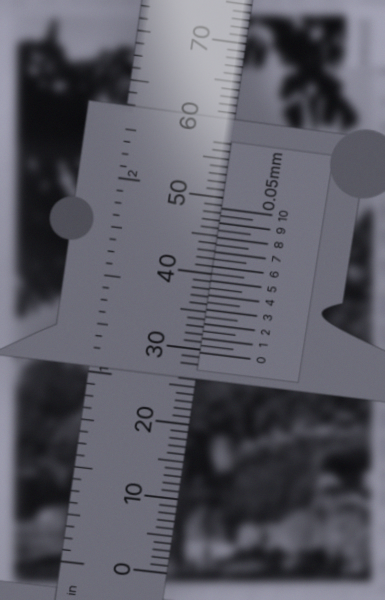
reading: mm 29.6
